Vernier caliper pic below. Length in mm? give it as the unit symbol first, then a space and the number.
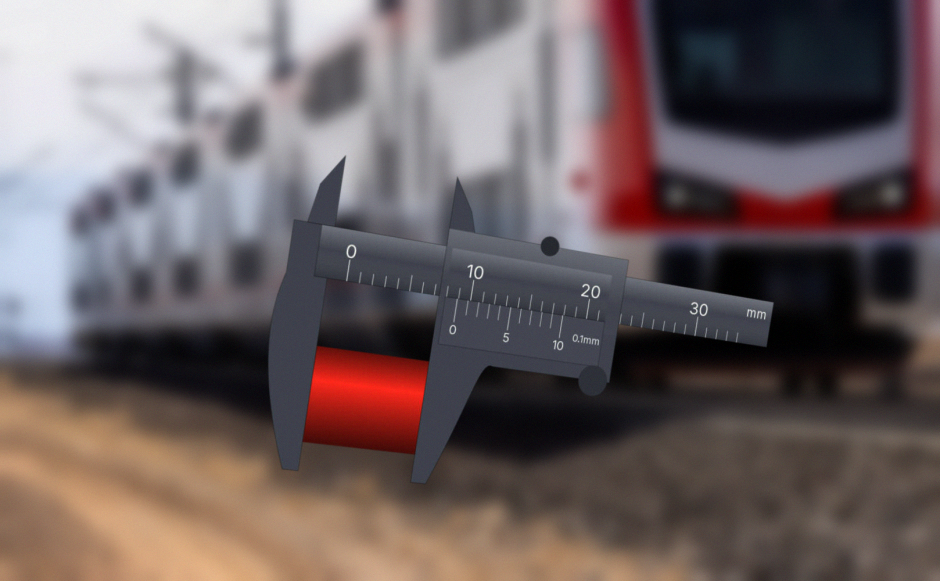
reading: mm 8.9
